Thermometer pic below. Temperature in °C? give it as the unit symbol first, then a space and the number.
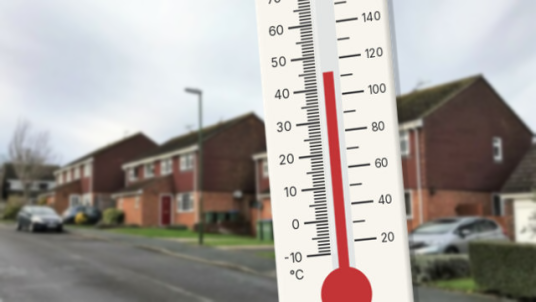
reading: °C 45
